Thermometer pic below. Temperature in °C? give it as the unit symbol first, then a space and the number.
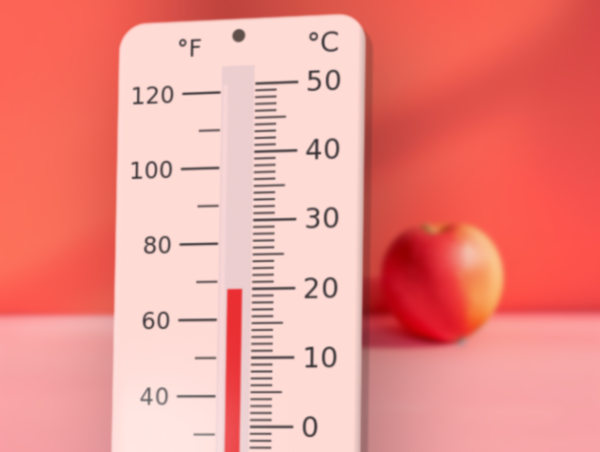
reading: °C 20
